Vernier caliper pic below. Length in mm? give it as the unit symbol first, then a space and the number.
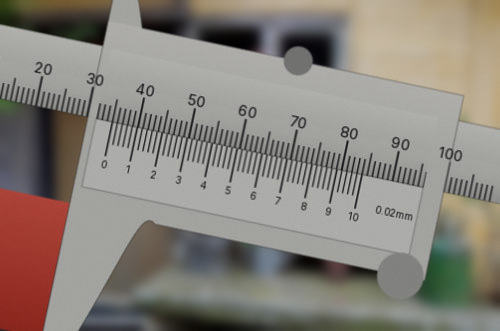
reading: mm 35.0
